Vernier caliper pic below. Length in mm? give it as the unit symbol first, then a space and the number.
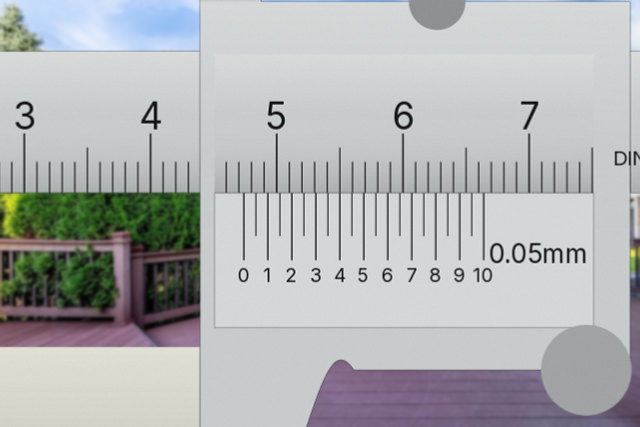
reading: mm 47.4
